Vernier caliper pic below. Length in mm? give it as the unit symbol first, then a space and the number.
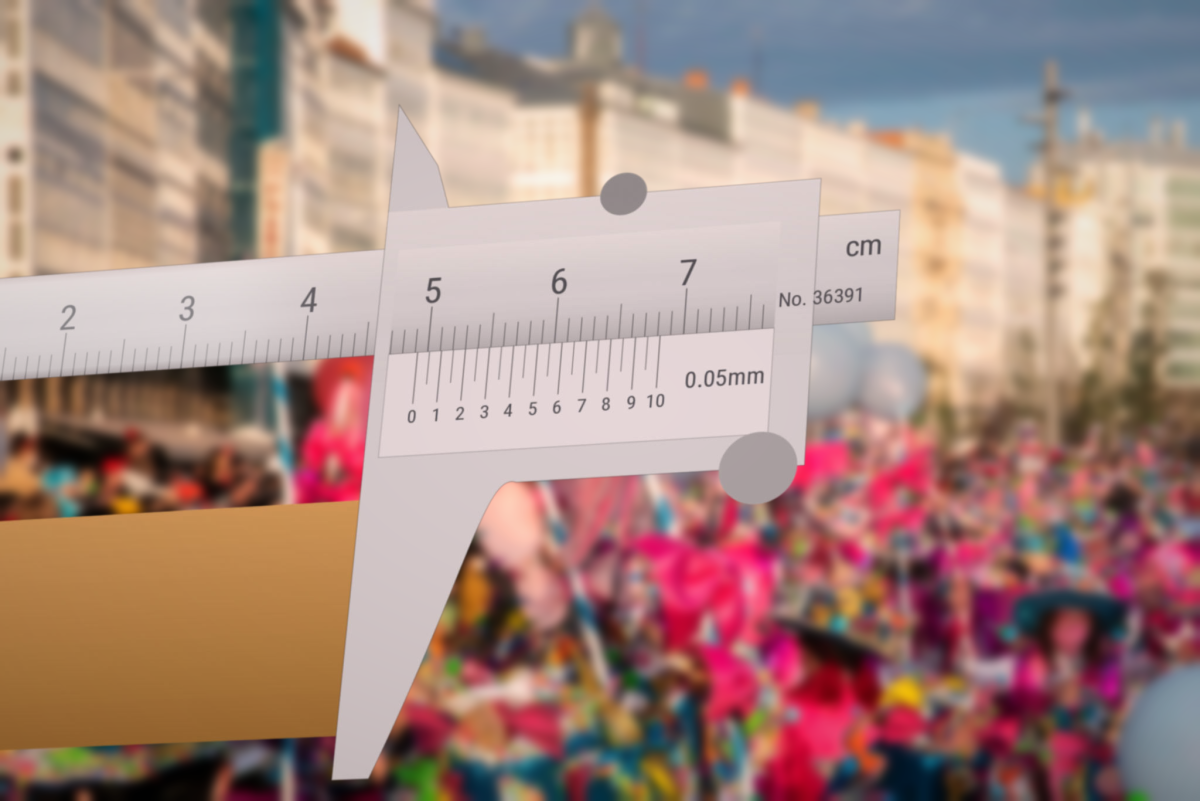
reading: mm 49.2
